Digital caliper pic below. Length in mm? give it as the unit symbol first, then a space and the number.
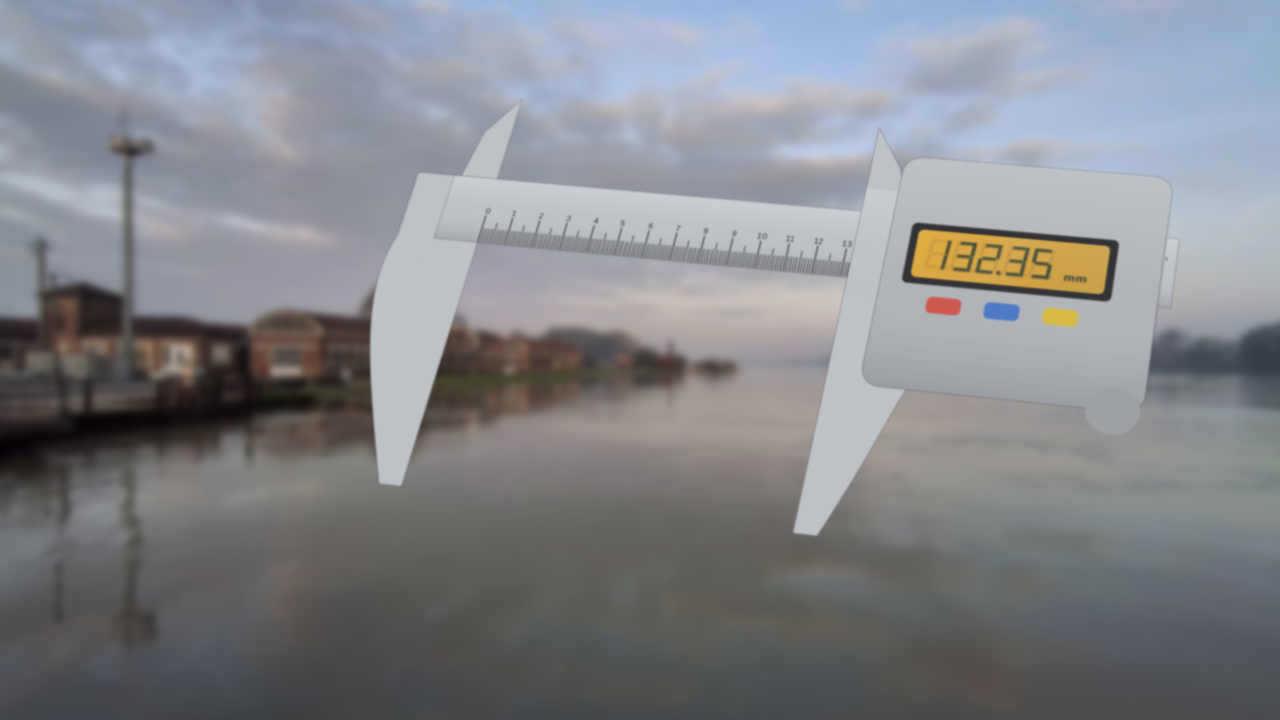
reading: mm 132.35
